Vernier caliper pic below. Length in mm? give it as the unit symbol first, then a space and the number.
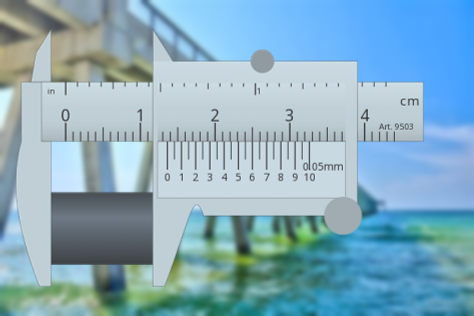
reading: mm 13.6
